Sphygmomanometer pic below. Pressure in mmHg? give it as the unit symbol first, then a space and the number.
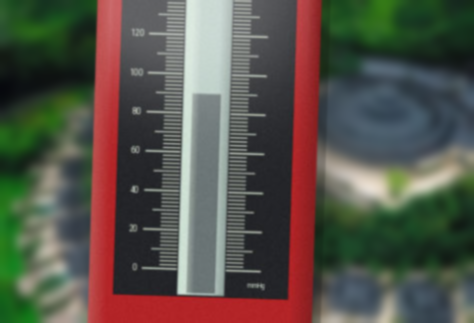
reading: mmHg 90
